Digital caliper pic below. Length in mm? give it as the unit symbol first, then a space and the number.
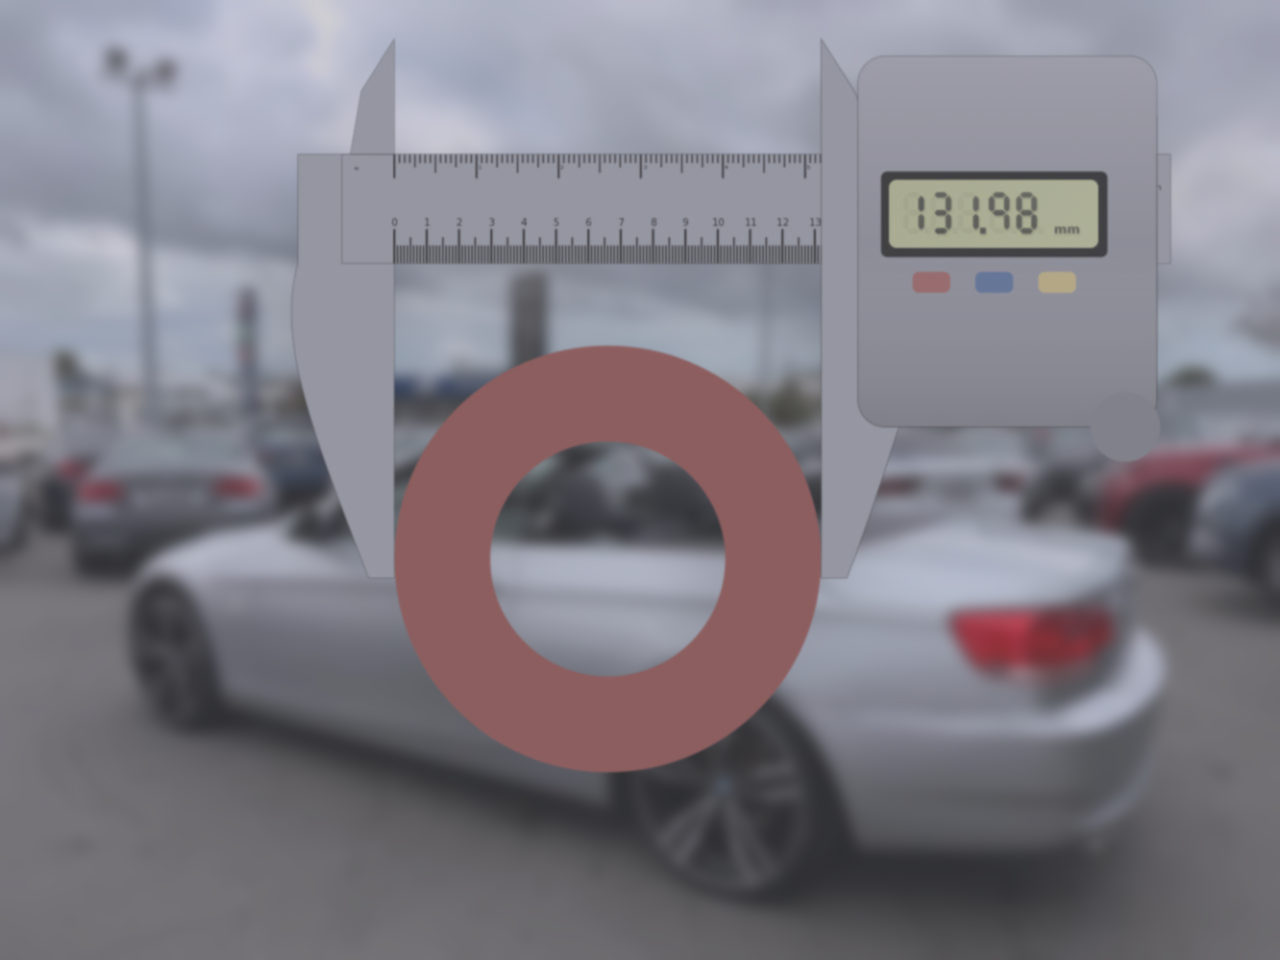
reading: mm 131.98
